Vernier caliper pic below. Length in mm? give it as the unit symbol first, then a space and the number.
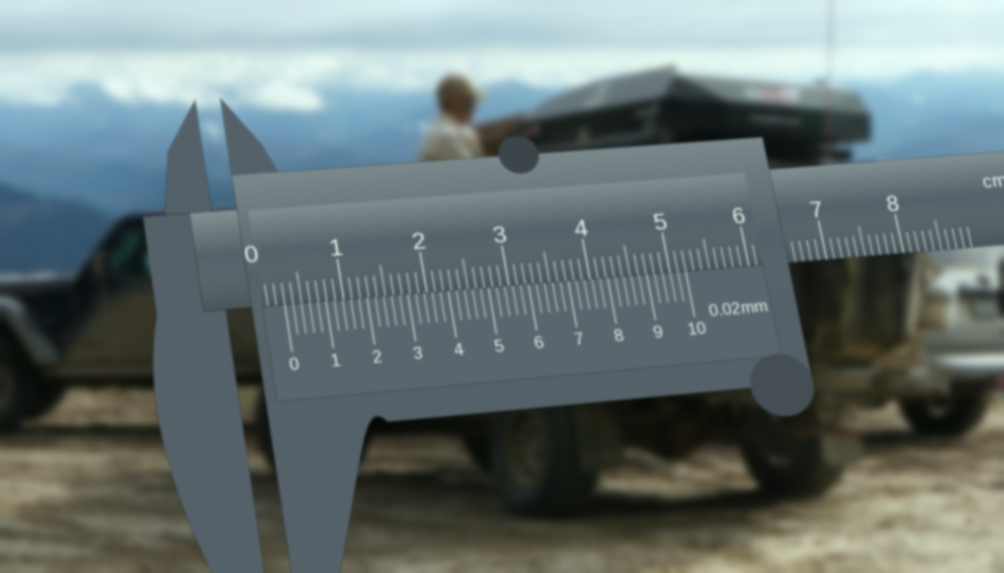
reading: mm 3.0
